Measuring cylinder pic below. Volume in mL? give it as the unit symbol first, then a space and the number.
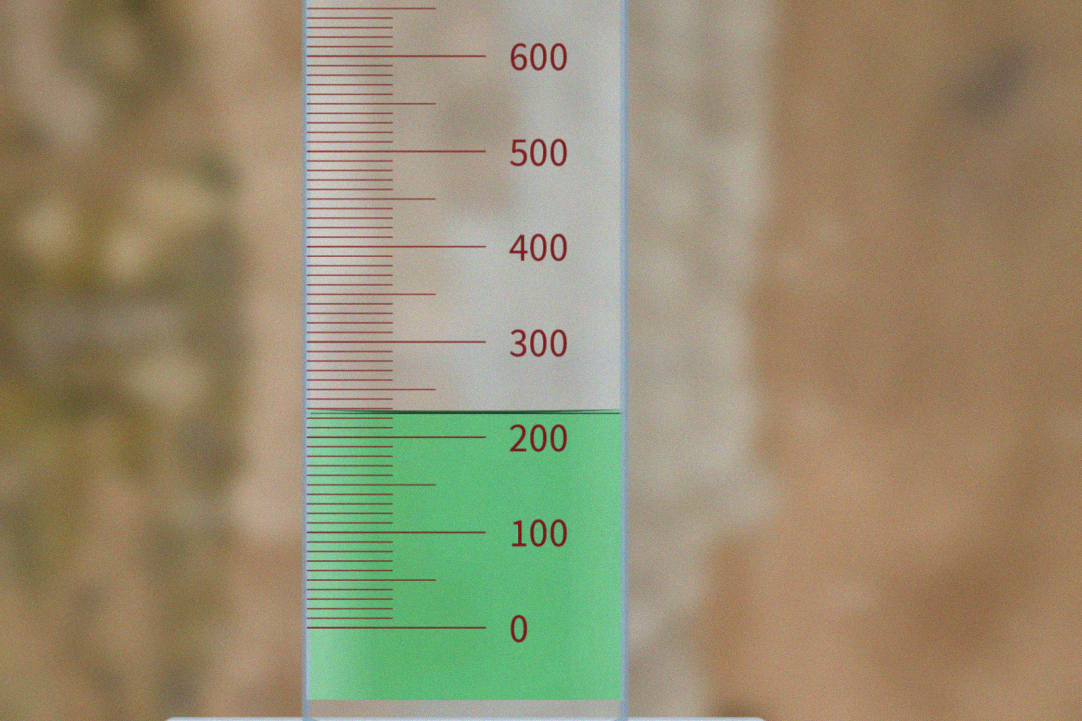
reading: mL 225
